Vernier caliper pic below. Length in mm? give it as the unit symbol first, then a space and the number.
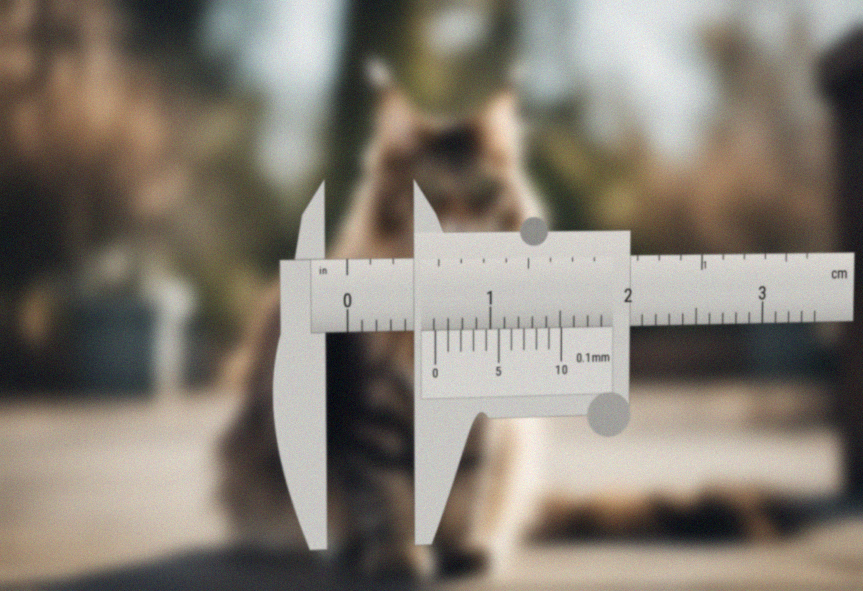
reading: mm 6.1
